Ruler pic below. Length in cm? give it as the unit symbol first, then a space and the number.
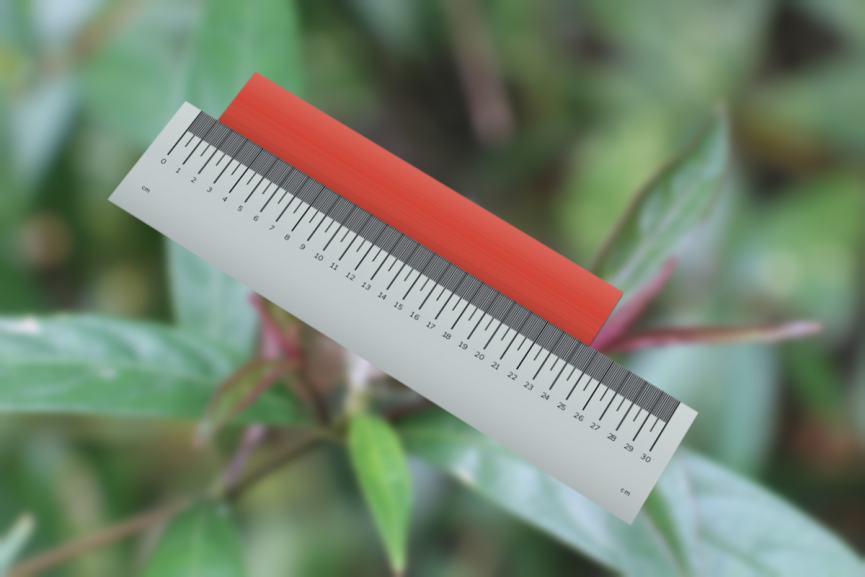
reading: cm 23.5
